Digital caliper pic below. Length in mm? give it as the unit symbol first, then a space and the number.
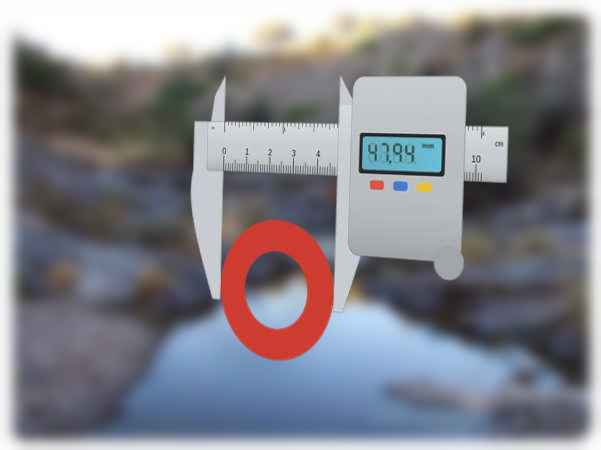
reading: mm 47.94
